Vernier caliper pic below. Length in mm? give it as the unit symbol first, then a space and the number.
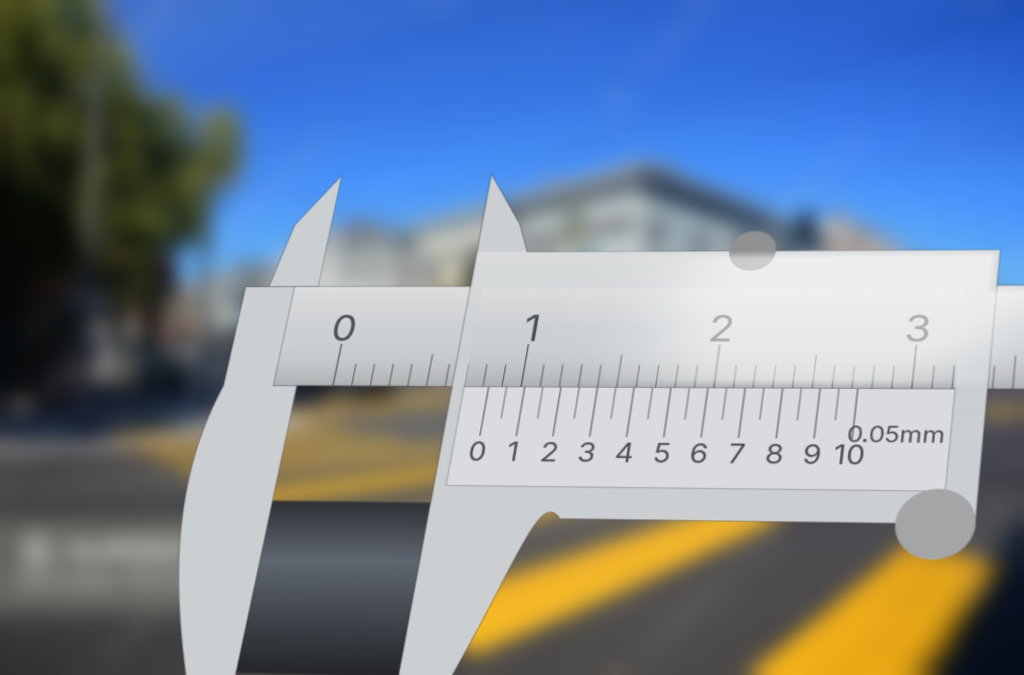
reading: mm 8.3
